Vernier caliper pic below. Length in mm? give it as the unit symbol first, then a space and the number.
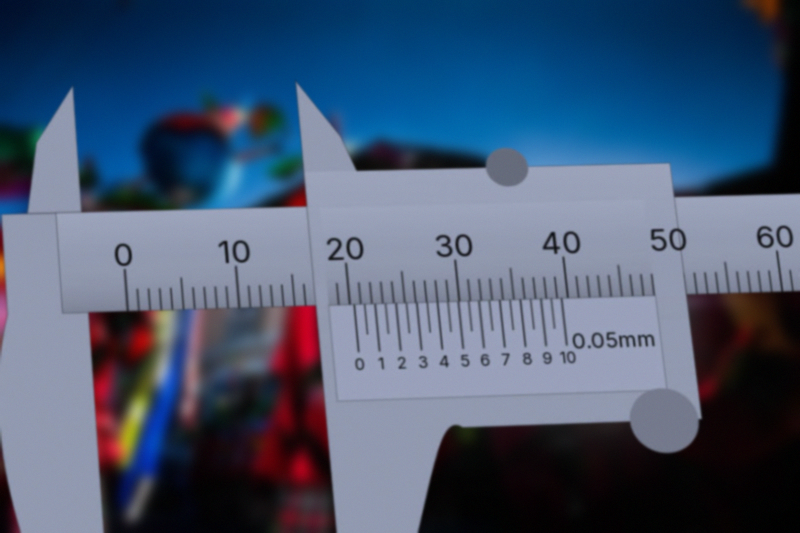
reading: mm 20.4
